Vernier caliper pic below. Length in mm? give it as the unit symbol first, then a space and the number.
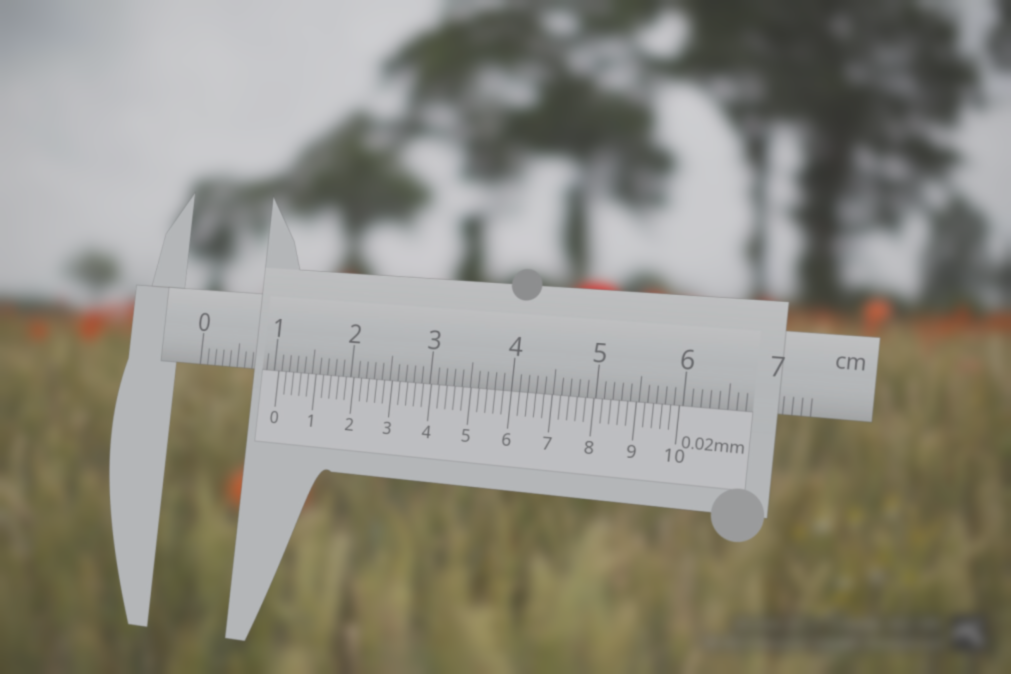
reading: mm 10.6
